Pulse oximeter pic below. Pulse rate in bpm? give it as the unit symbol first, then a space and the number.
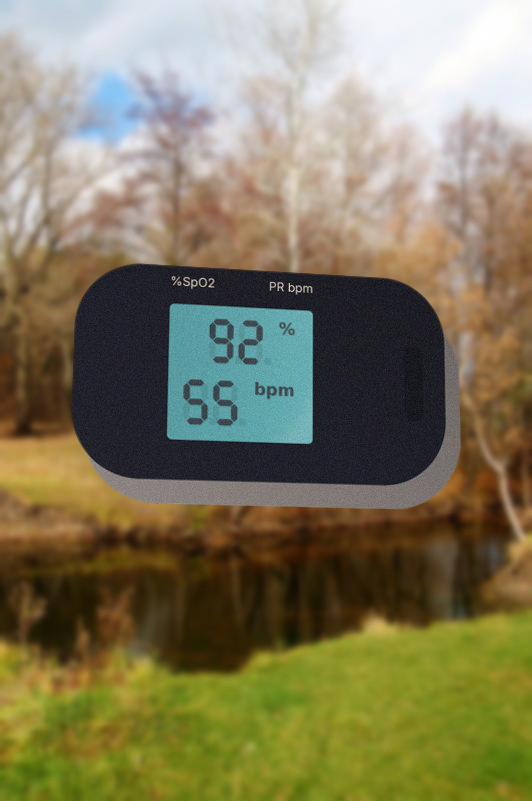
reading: bpm 55
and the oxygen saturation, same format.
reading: % 92
